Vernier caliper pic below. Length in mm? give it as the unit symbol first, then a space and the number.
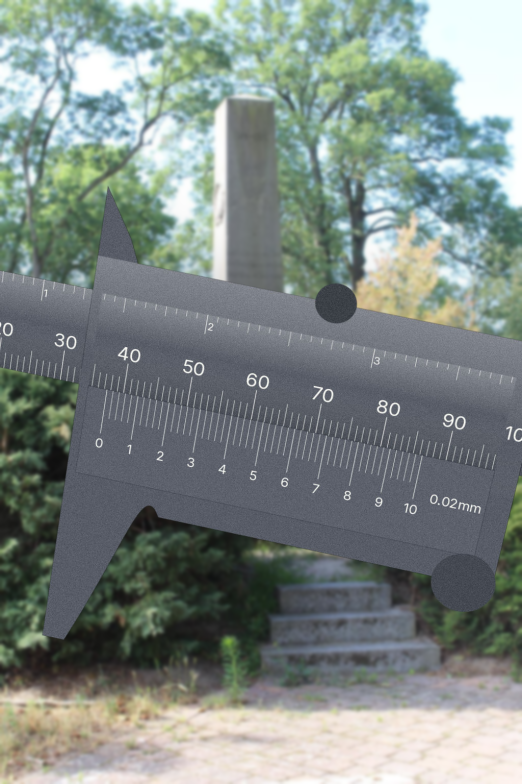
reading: mm 37.4
